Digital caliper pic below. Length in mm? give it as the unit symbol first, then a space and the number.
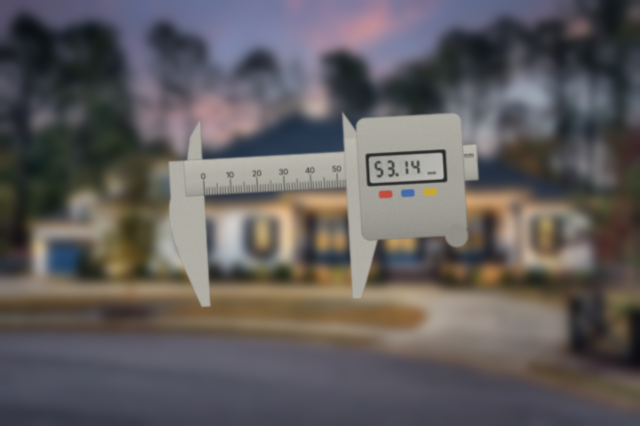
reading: mm 53.14
